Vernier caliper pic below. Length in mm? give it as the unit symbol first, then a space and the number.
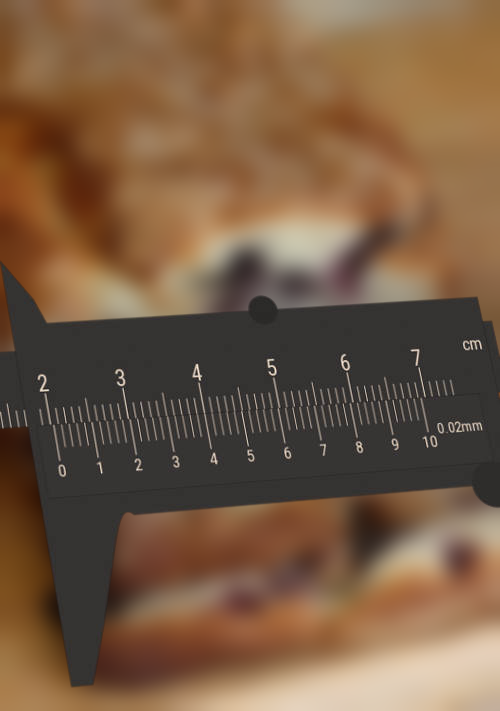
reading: mm 20.4
